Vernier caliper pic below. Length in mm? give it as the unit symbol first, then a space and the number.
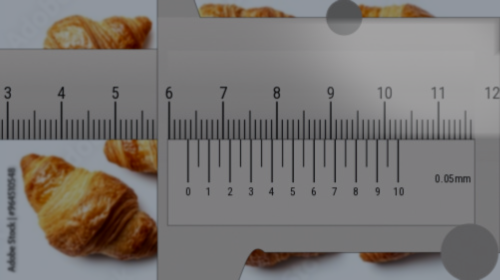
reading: mm 63.5
